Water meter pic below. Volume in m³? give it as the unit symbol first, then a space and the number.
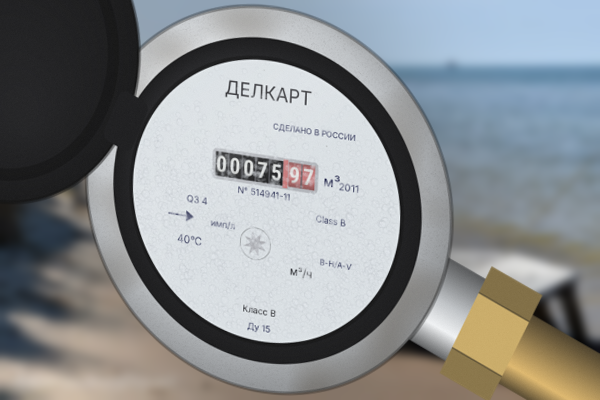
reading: m³ 75.97
